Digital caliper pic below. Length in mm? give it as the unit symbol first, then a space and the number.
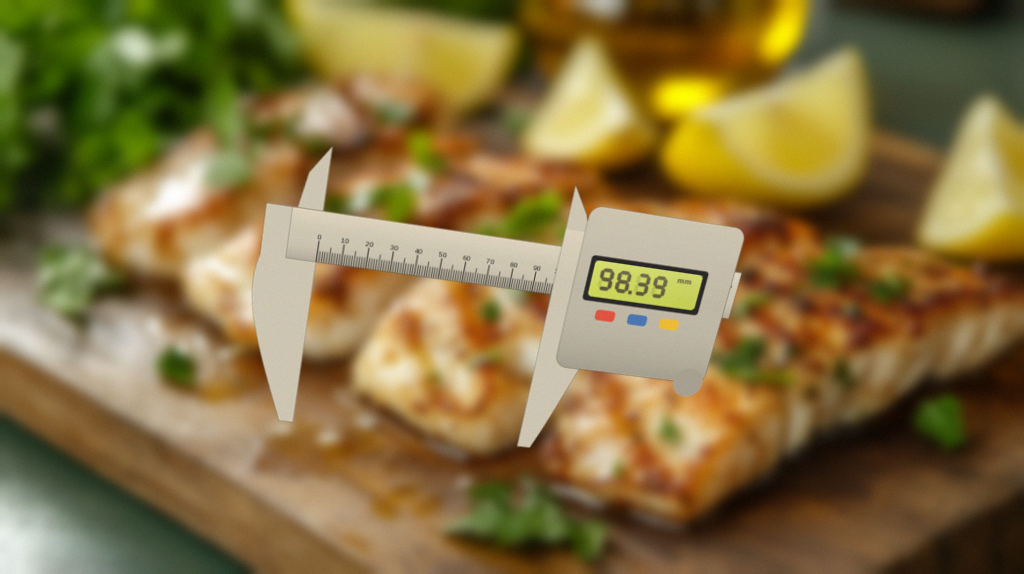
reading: mm 98.39
